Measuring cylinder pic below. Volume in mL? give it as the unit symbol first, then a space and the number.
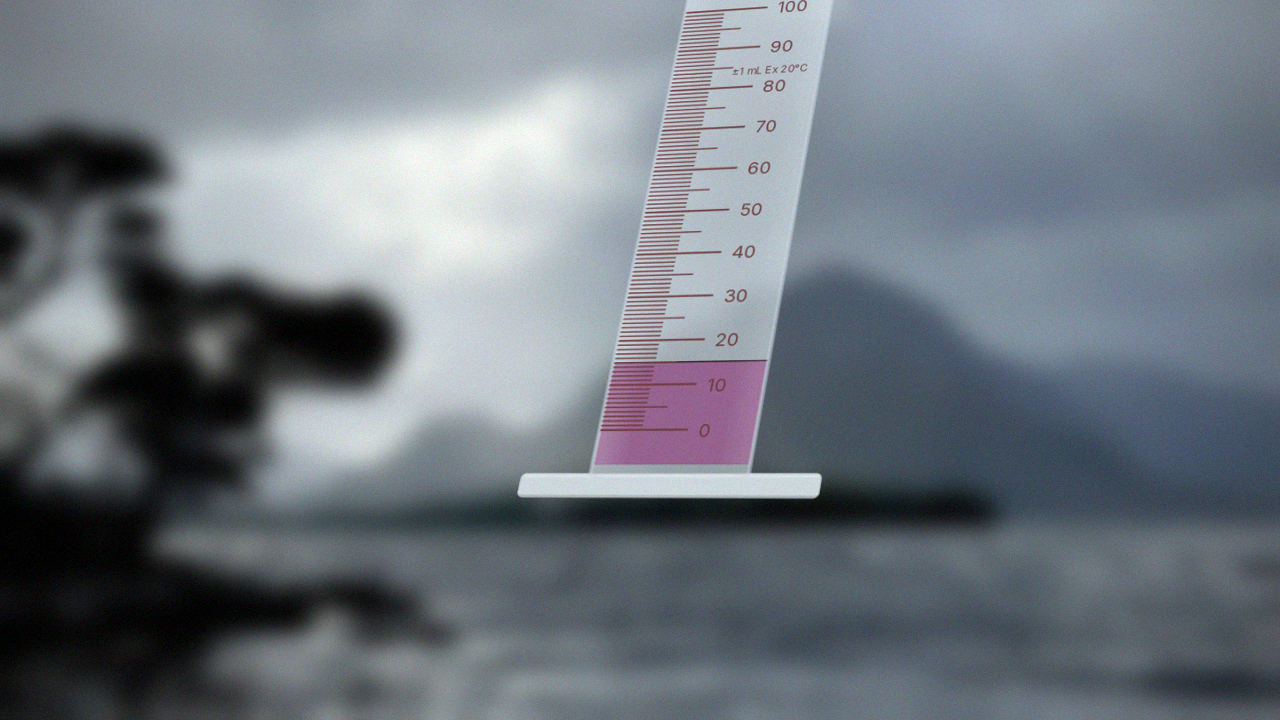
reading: mL 15
